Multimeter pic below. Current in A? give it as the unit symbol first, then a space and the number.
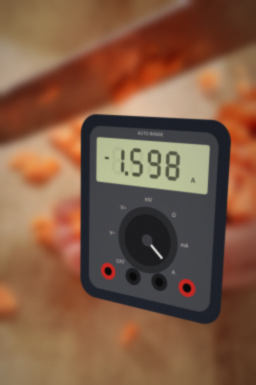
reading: A -1.598
